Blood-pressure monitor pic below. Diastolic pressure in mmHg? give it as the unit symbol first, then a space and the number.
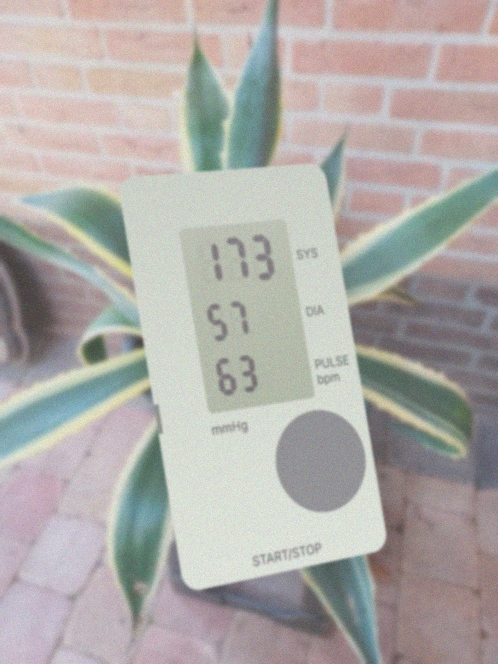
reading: mmHg 57
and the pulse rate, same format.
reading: bpm 63
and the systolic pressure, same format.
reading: mmHg 173
